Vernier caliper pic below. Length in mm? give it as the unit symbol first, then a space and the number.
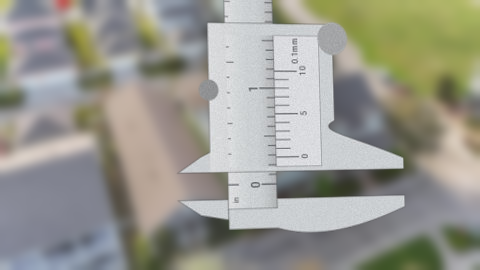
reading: mm 2.8
